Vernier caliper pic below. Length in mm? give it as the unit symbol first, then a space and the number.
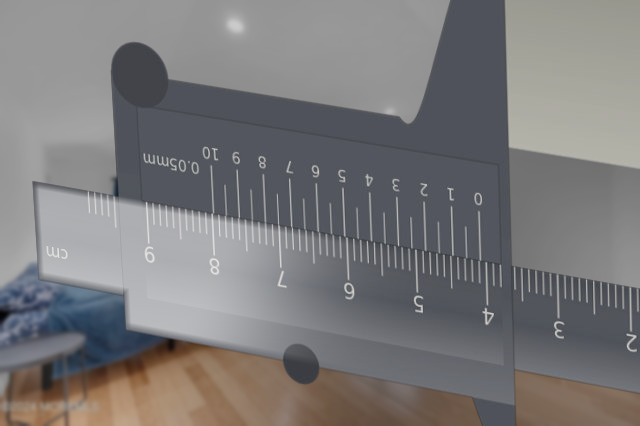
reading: mm 40.8
